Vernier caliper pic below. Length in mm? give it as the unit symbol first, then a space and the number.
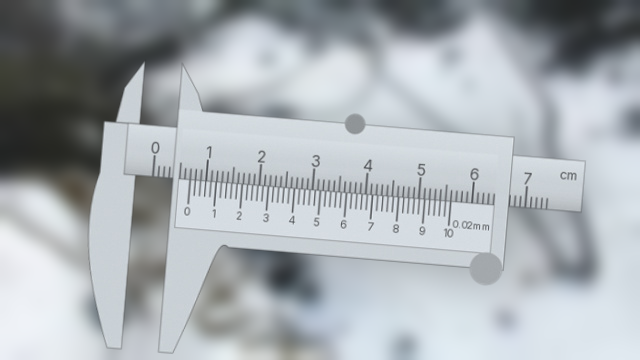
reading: mm 7.0
